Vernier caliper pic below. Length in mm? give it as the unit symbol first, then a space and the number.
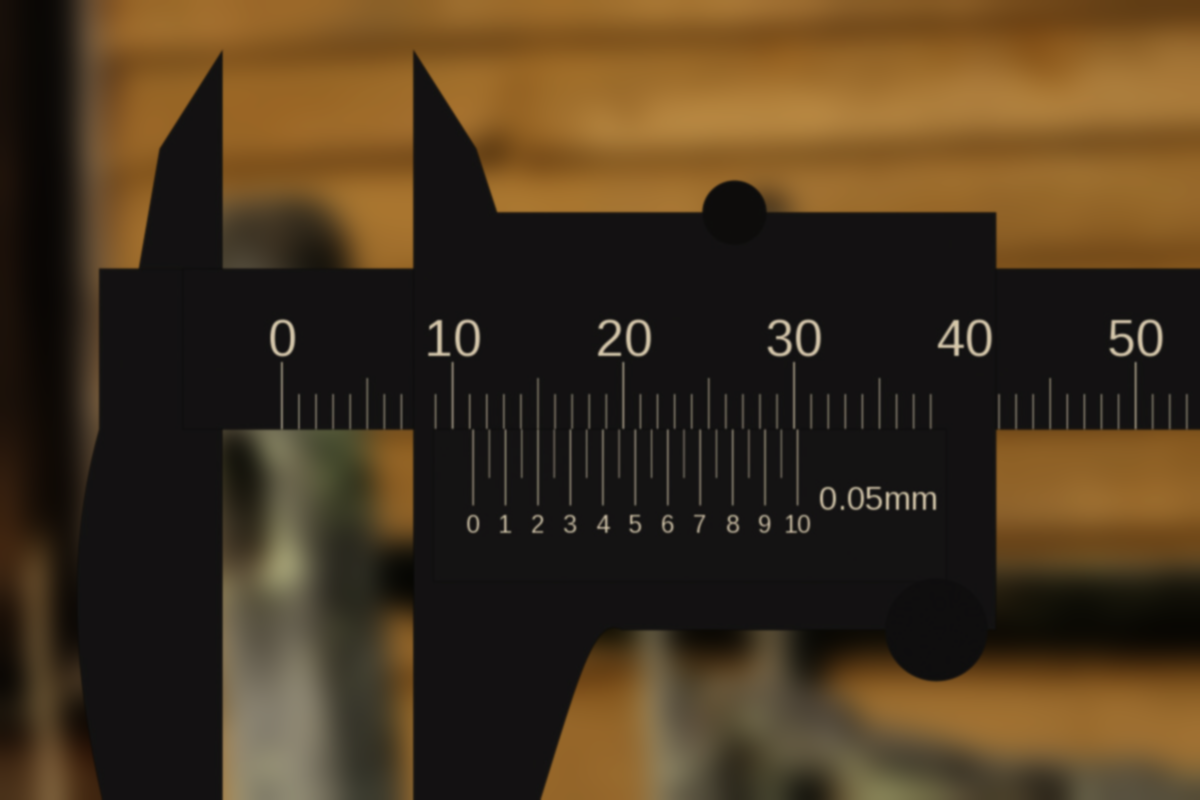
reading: mm 11.2
